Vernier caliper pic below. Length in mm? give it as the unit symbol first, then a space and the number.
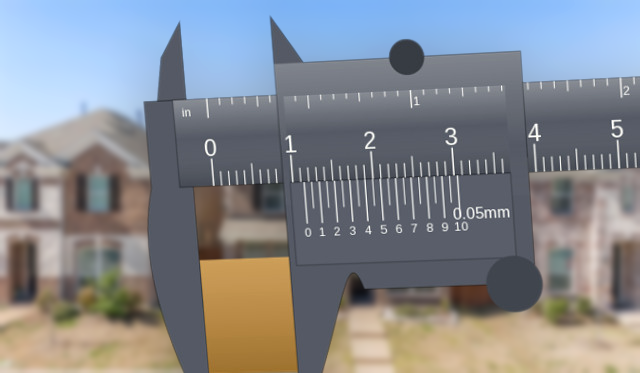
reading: mm 11.4
